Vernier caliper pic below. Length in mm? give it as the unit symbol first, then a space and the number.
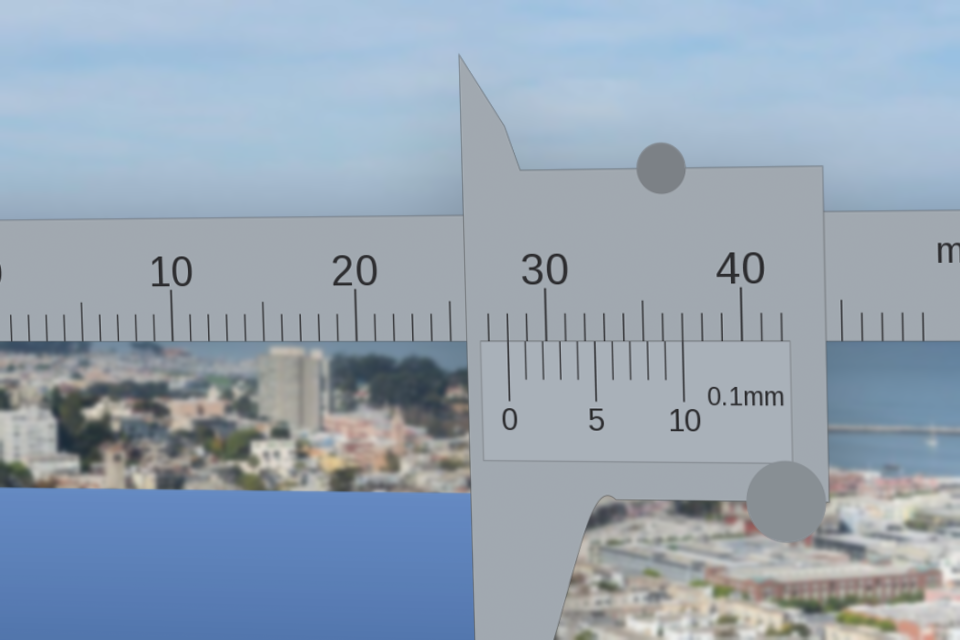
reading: mm 28.0
